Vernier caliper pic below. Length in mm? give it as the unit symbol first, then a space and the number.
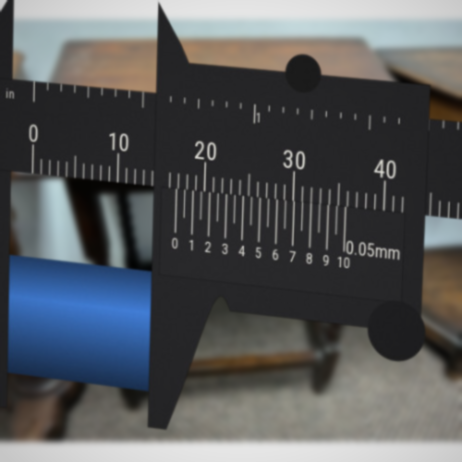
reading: mm 16.8
